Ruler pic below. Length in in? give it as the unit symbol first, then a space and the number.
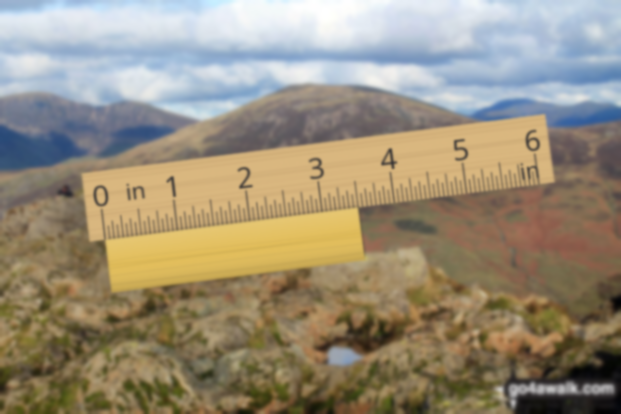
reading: in 3.5
